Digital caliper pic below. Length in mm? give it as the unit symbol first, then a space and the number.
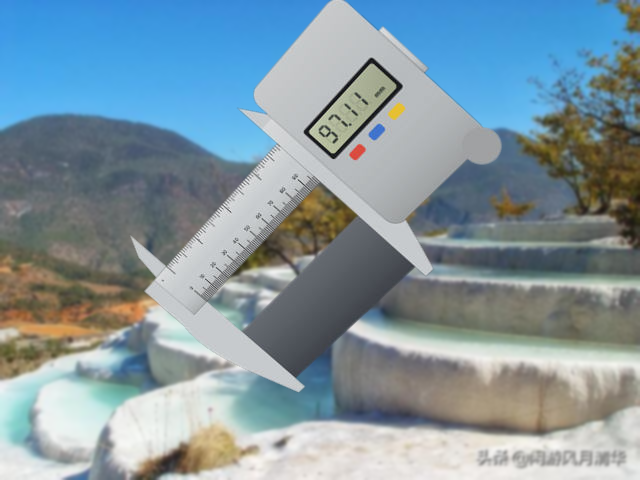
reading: mm 97.11
